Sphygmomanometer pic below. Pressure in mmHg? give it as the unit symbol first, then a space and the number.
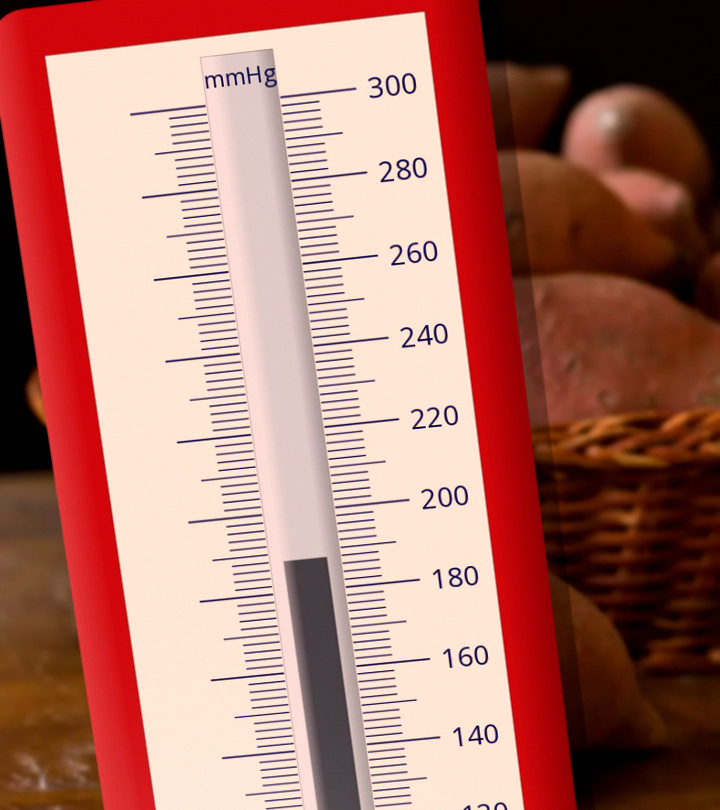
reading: mmHg 188
